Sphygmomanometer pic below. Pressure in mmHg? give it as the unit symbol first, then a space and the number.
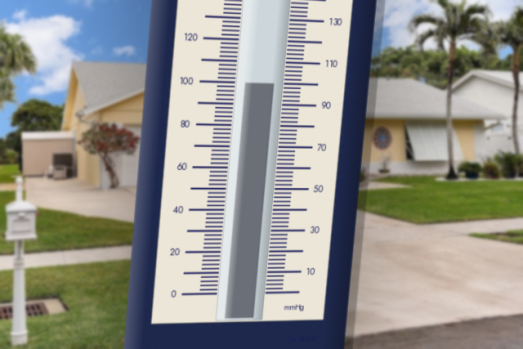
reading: mmHg 100
